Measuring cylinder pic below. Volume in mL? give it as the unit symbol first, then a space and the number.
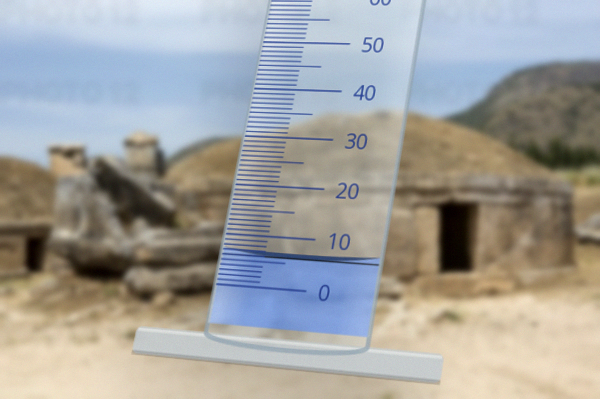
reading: mL 6
